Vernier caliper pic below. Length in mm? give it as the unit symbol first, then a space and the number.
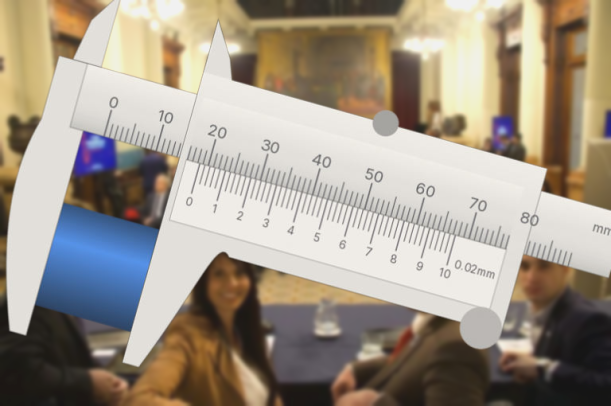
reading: mm 18.4
